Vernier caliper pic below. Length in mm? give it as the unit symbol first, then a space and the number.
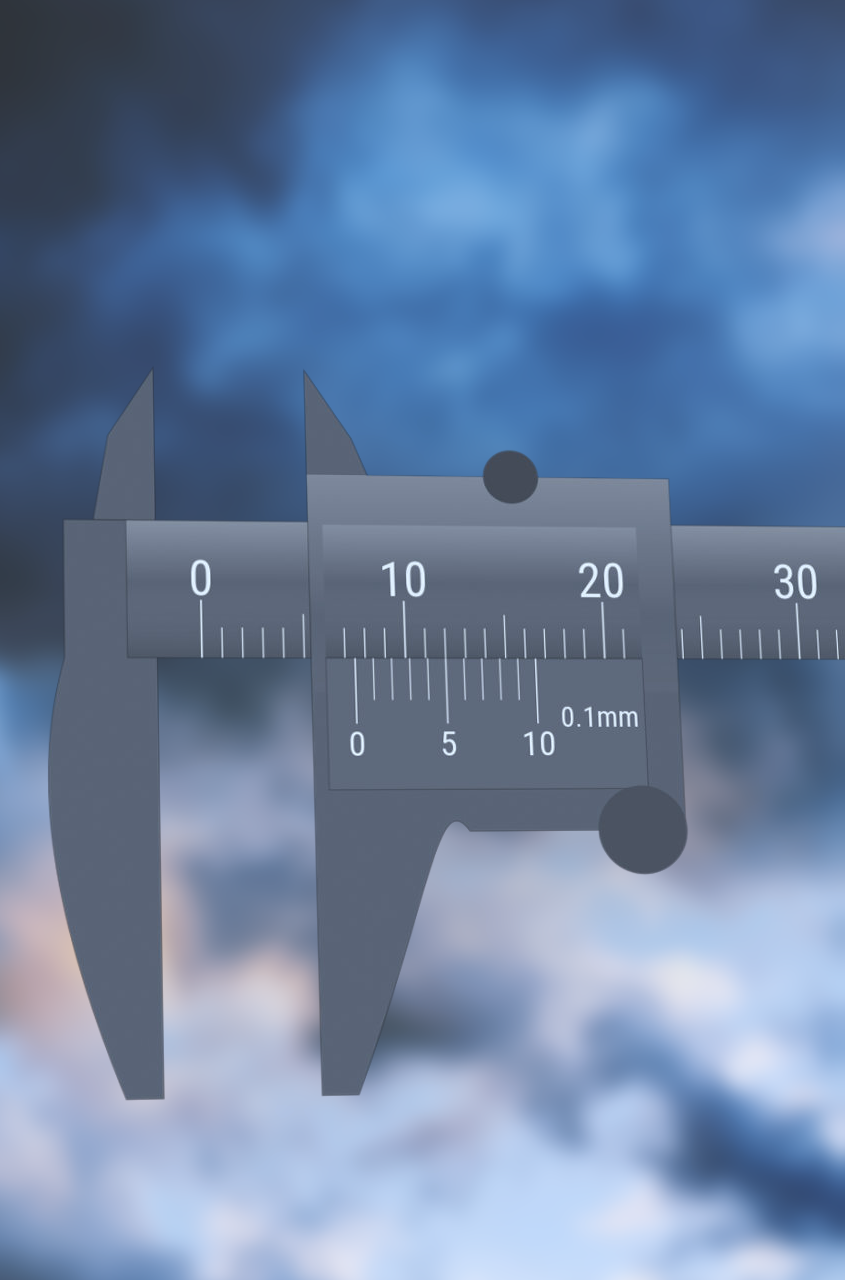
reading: mm 7.5
